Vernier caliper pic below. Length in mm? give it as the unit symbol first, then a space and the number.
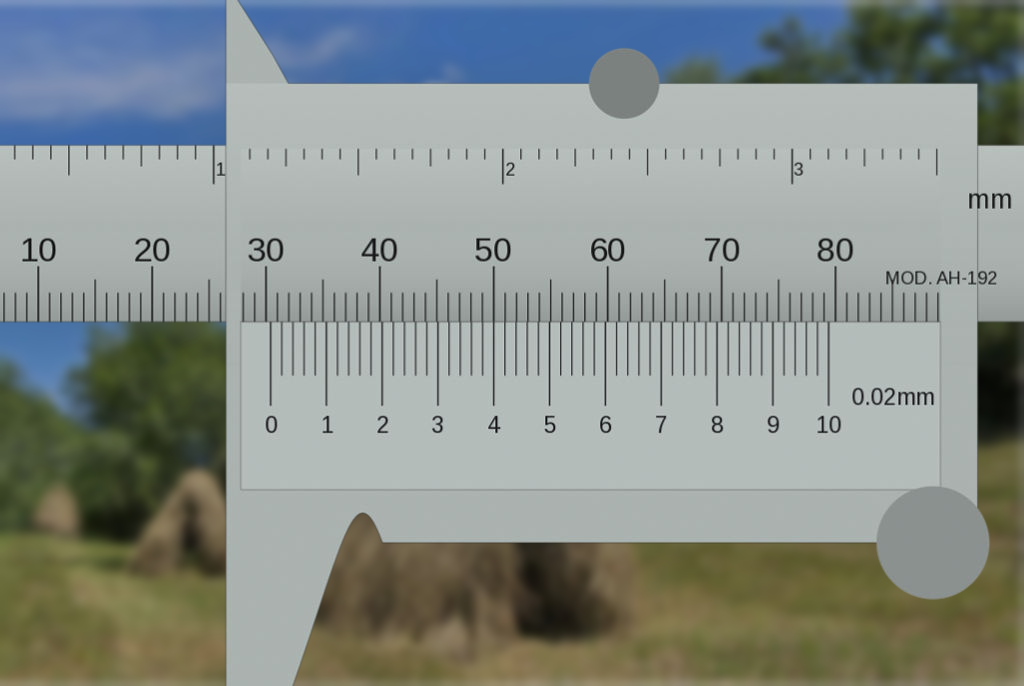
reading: mm 30.4
